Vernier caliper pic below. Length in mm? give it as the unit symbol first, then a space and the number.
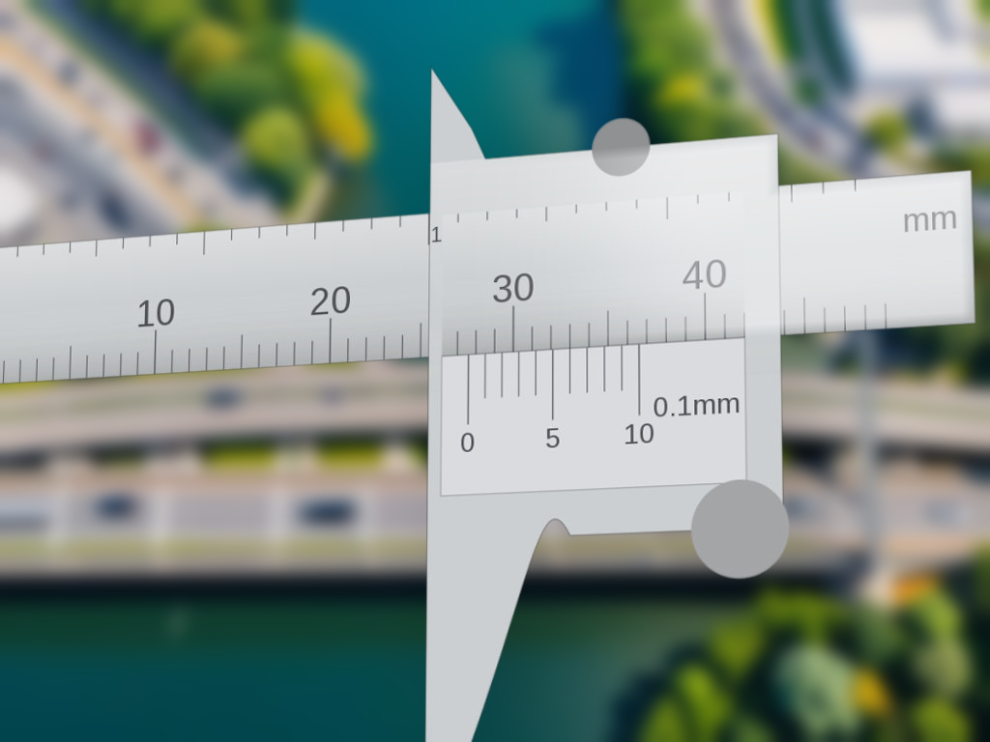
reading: mm 27.6
